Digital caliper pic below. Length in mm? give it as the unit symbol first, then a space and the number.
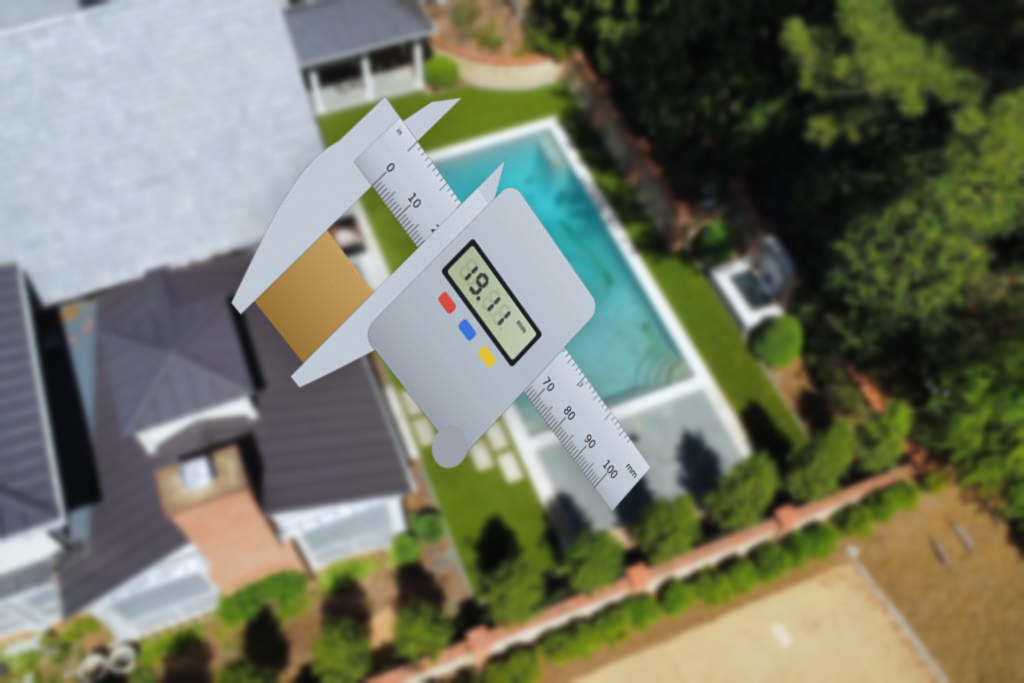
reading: mm 19.11
